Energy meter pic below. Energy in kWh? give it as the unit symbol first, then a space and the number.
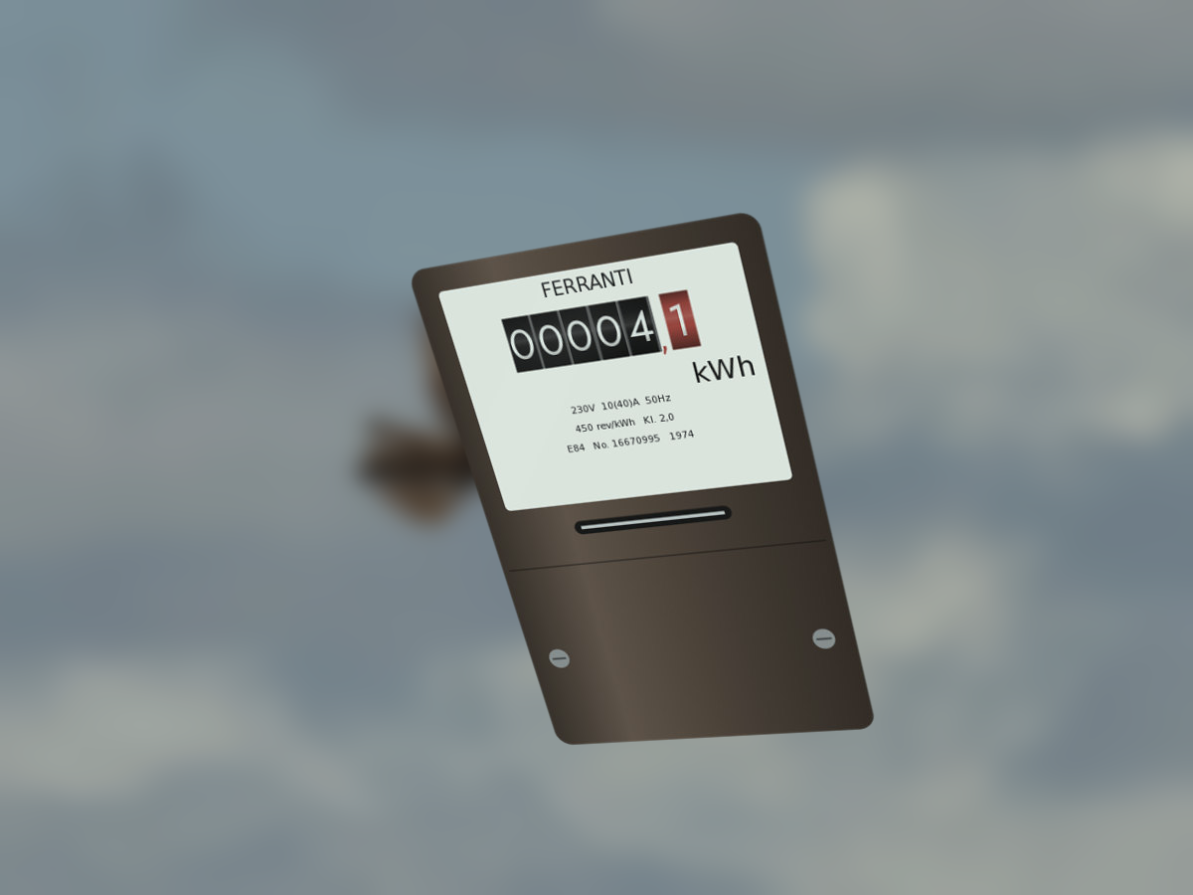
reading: kWh 4.1
